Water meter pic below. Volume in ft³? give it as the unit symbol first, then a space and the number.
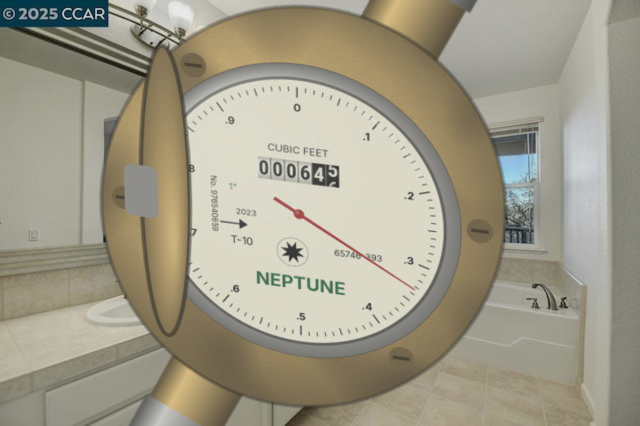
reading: ft³ 645.33
